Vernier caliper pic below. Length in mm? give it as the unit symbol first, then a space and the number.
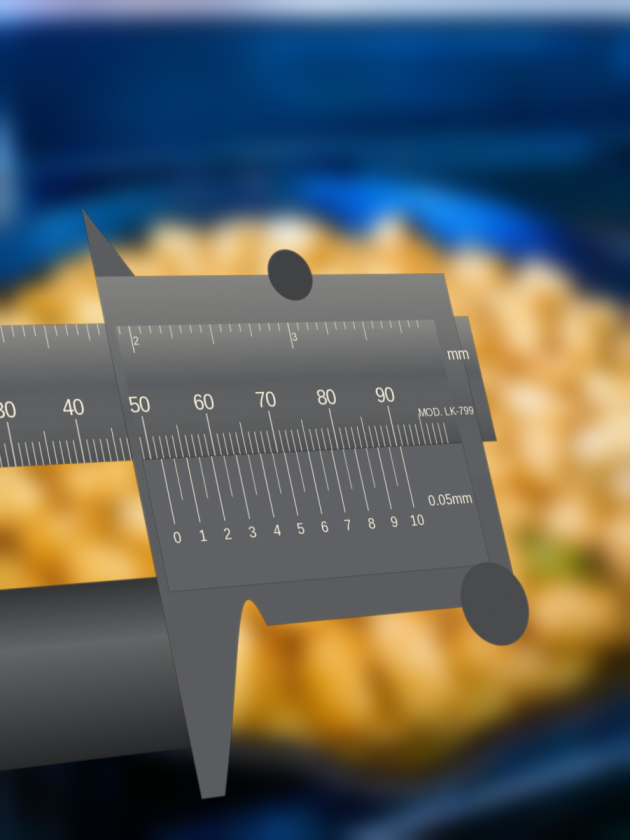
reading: mm 51.6
